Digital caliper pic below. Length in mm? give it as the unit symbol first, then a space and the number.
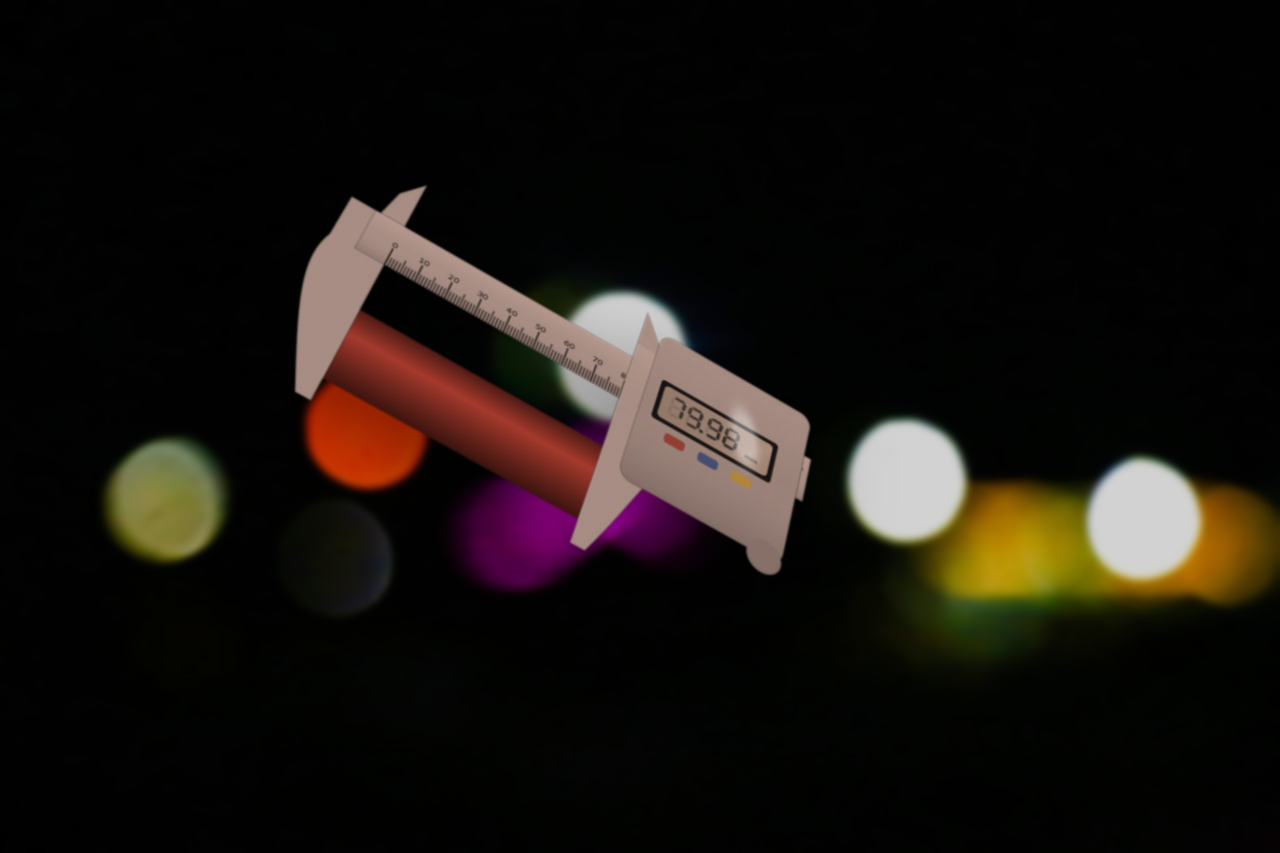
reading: mm 79.98
